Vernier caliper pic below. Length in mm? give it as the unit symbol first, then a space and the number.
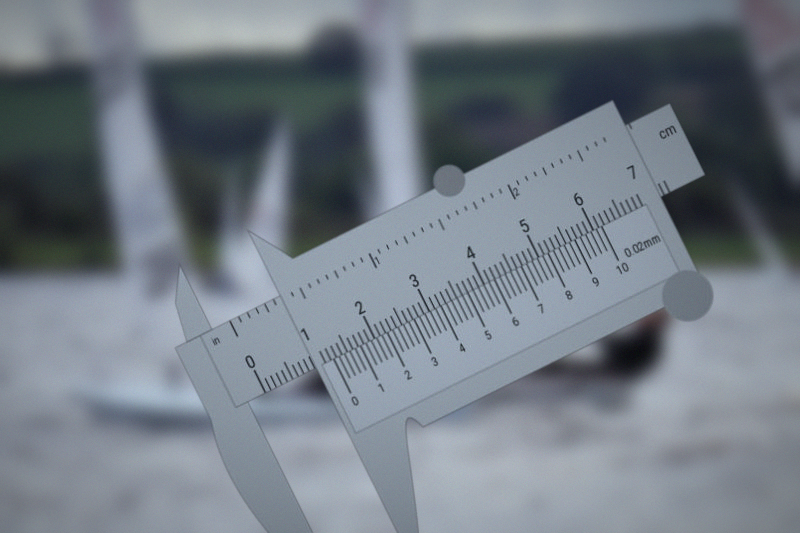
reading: mm 12.5
